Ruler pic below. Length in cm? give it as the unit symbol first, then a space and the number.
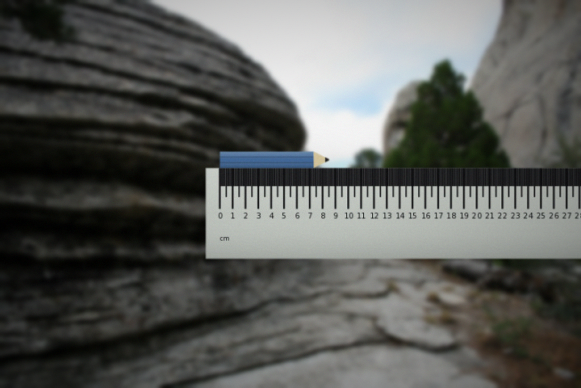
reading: cm 8.5
